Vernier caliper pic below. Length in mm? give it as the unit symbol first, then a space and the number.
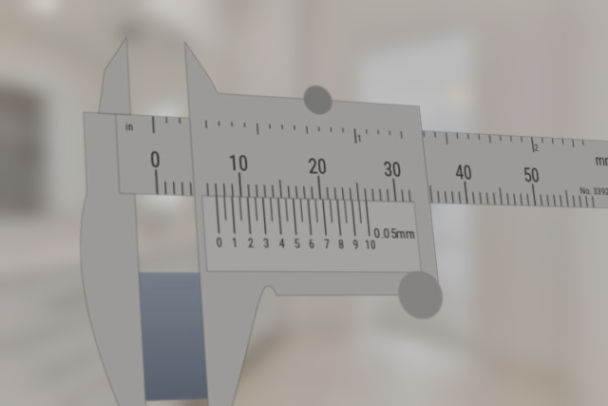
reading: mm 7.0
